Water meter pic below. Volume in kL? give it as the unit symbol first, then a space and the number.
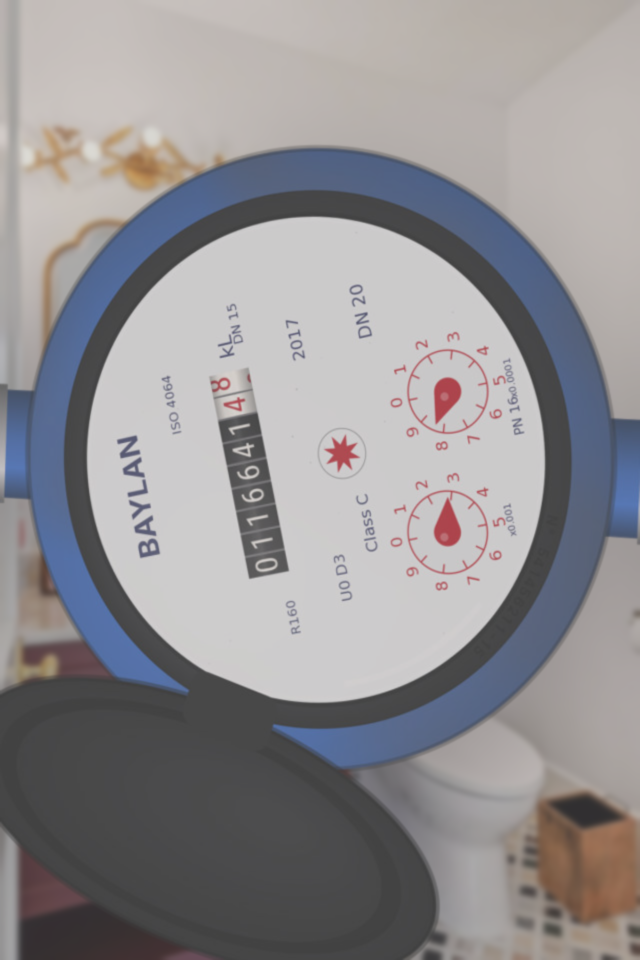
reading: kL 116641.4828
